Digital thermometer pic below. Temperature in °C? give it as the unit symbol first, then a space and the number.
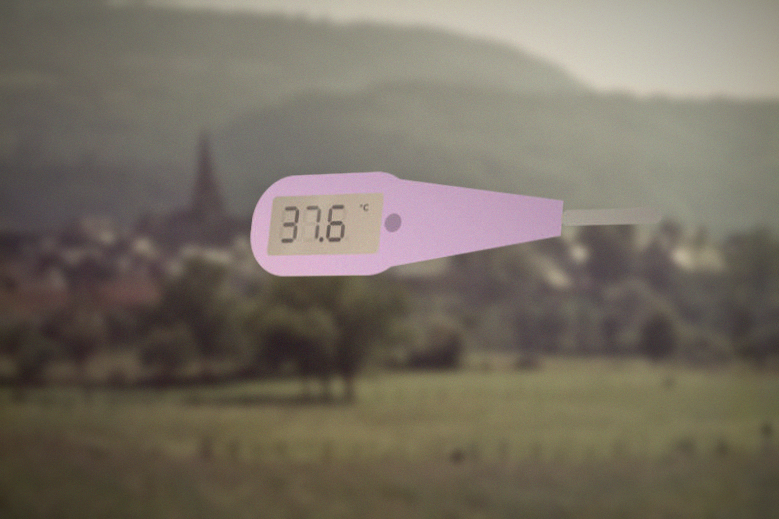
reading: °C 37.6
